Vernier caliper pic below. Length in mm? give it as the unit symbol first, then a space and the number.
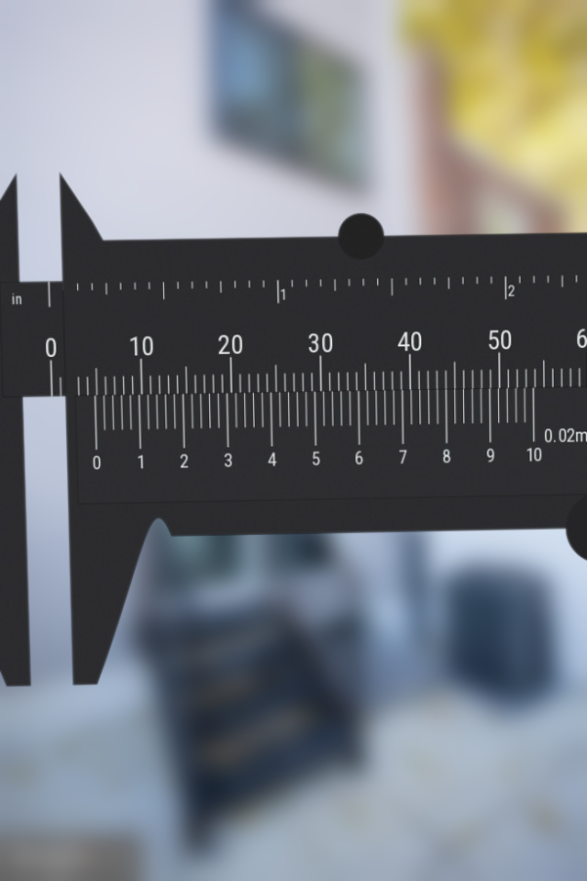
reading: mm 4.8
